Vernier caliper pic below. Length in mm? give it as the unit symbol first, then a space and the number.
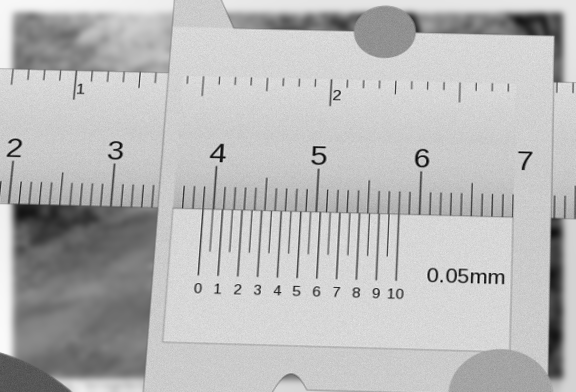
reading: mm 39.0
